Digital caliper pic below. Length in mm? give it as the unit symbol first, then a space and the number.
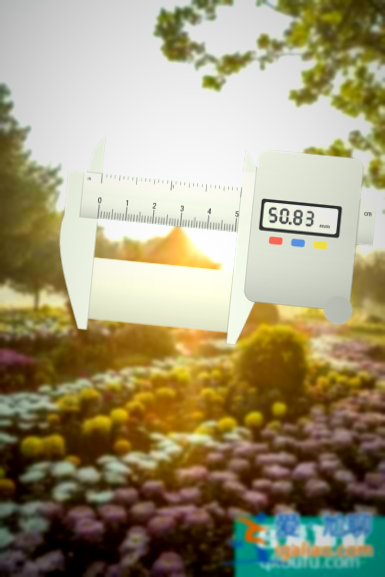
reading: mm 50.83
